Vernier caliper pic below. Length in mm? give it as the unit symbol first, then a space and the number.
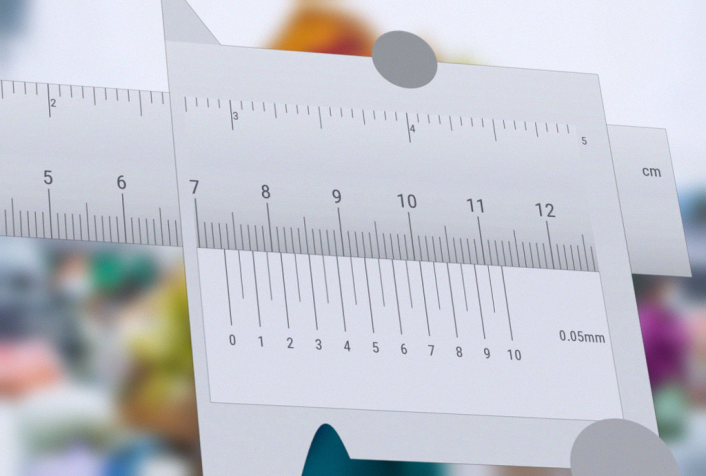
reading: mm 73.4
